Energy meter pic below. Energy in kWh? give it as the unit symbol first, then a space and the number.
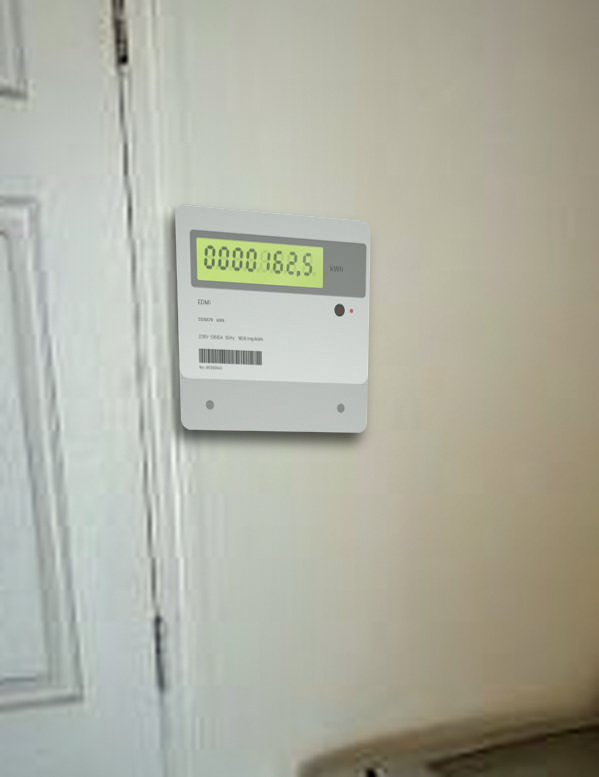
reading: kWh 162.5
